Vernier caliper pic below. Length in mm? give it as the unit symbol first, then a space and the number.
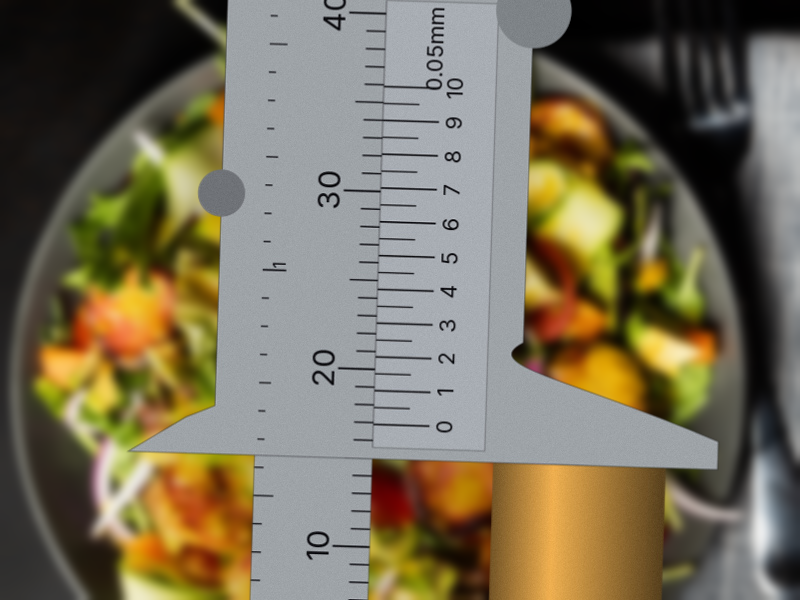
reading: mm 16.9
